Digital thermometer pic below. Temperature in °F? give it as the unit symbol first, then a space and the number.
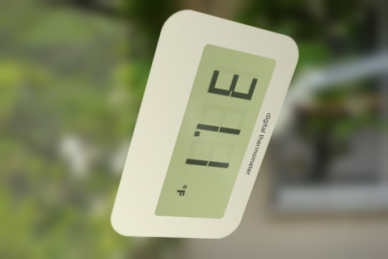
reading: °F 31.1
